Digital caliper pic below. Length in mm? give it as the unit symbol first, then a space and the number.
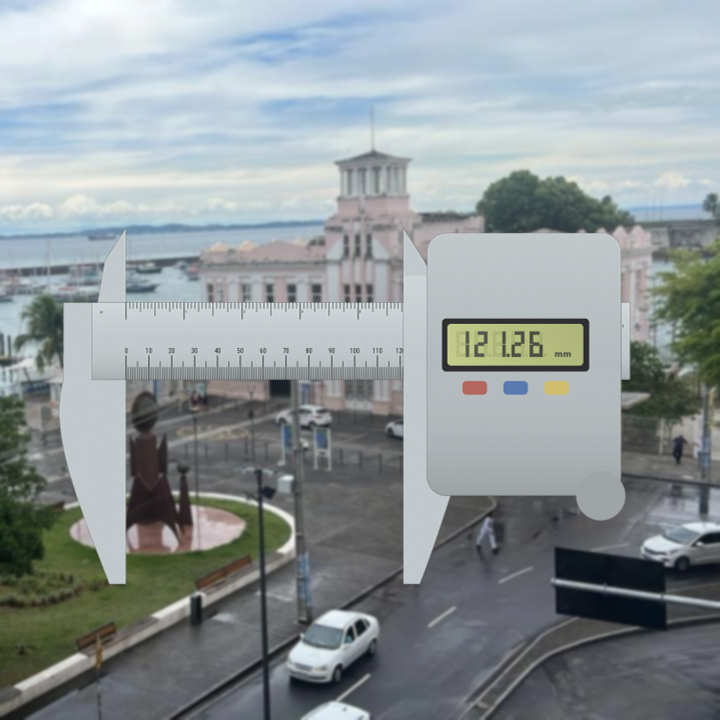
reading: mm 121.26
